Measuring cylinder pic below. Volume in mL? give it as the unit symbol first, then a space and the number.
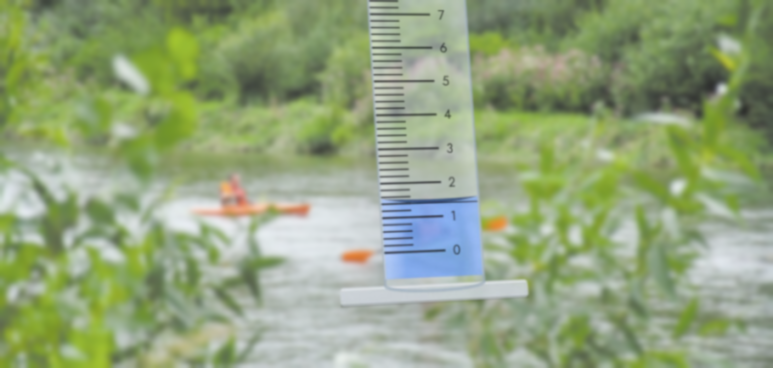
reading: mL 1.4
